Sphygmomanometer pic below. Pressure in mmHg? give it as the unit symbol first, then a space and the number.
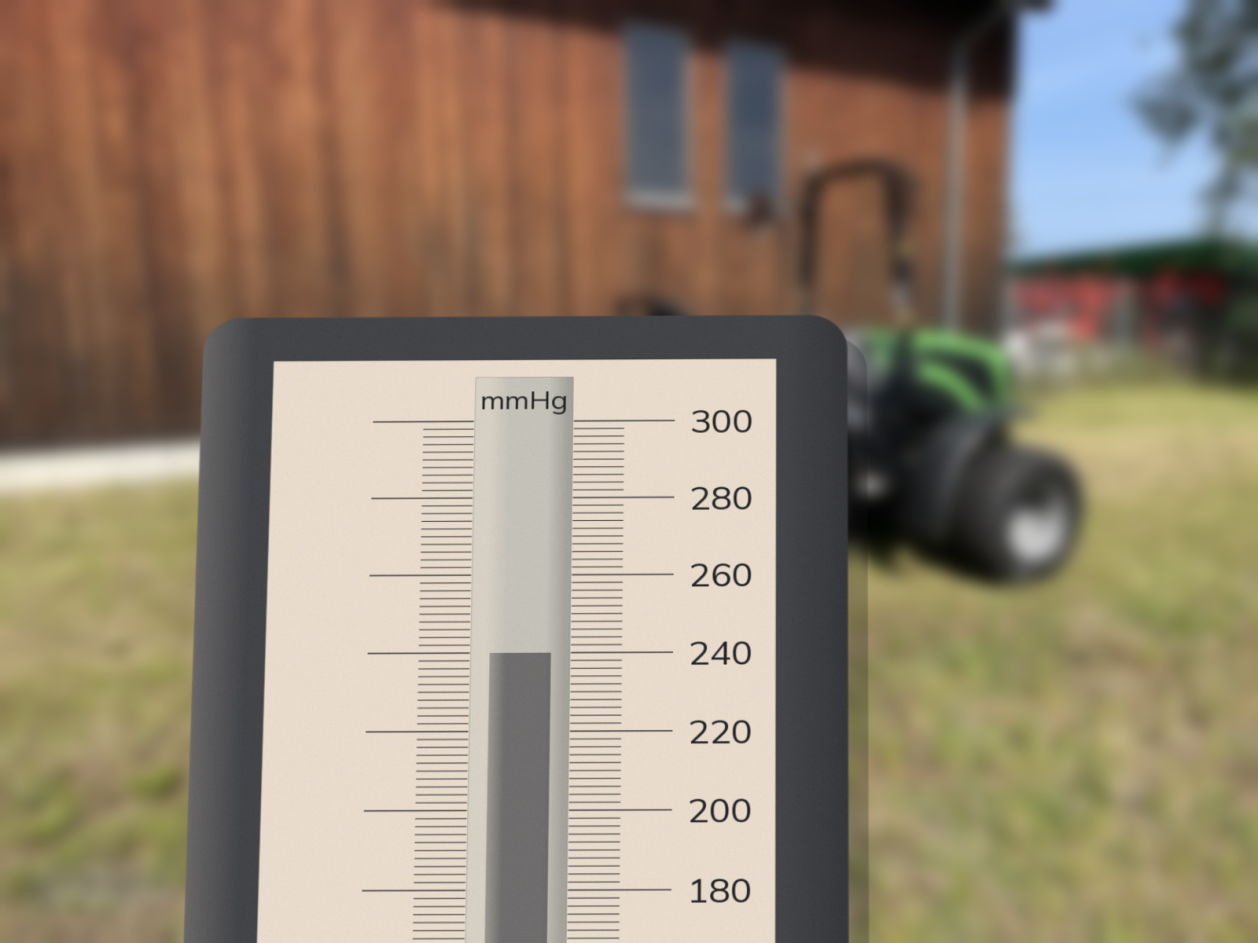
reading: mmHg 240
